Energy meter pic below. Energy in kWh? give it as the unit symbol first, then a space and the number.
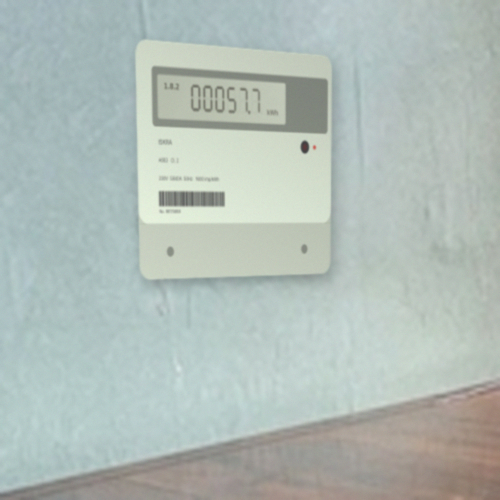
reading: kWh 57.7
